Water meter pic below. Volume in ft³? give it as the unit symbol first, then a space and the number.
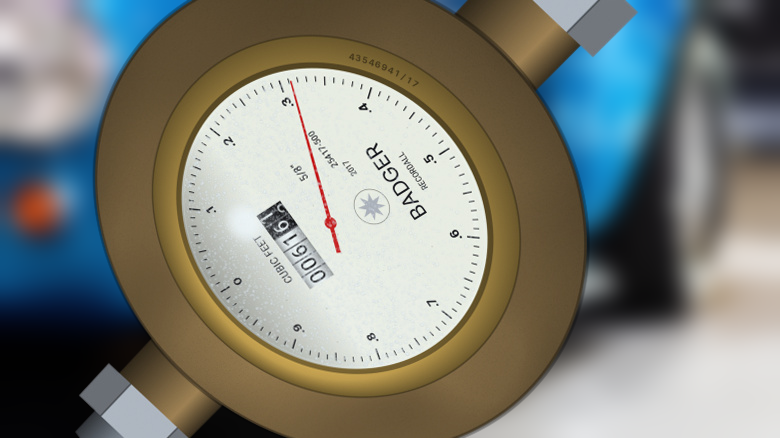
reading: ft³ 6161.31
